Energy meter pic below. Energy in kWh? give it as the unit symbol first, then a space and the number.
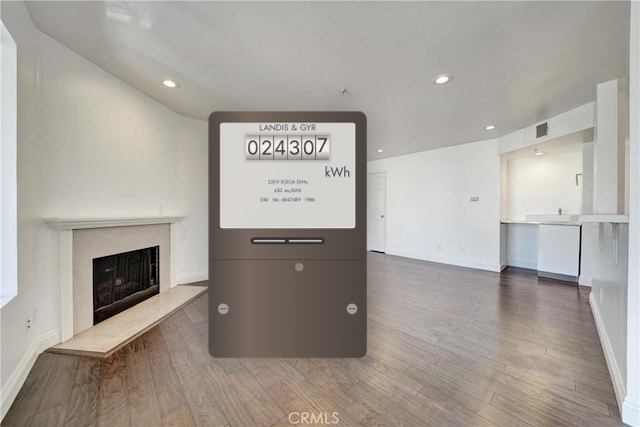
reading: kWh 24307
